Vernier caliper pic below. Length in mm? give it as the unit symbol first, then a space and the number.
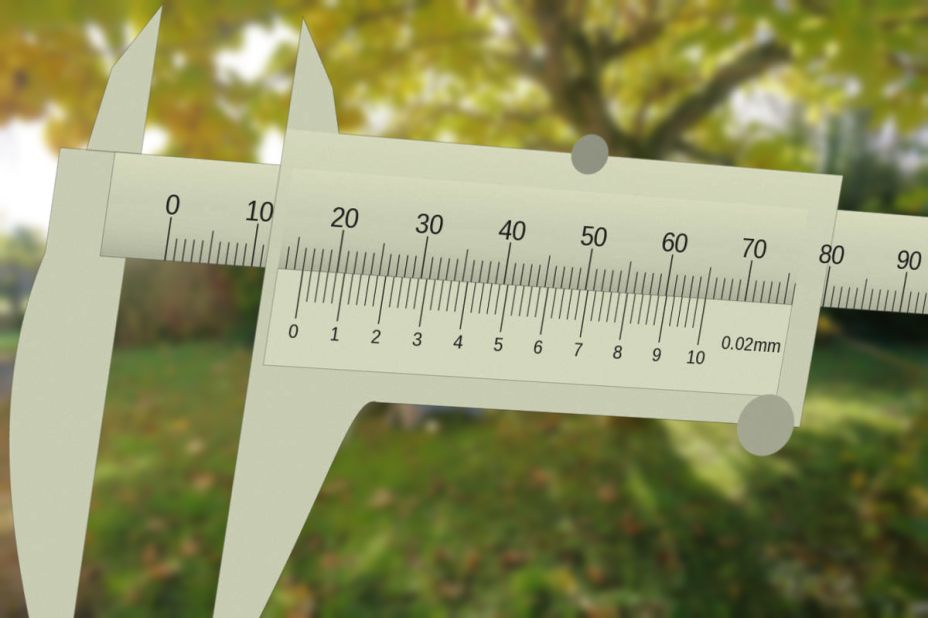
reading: mm 16.0
